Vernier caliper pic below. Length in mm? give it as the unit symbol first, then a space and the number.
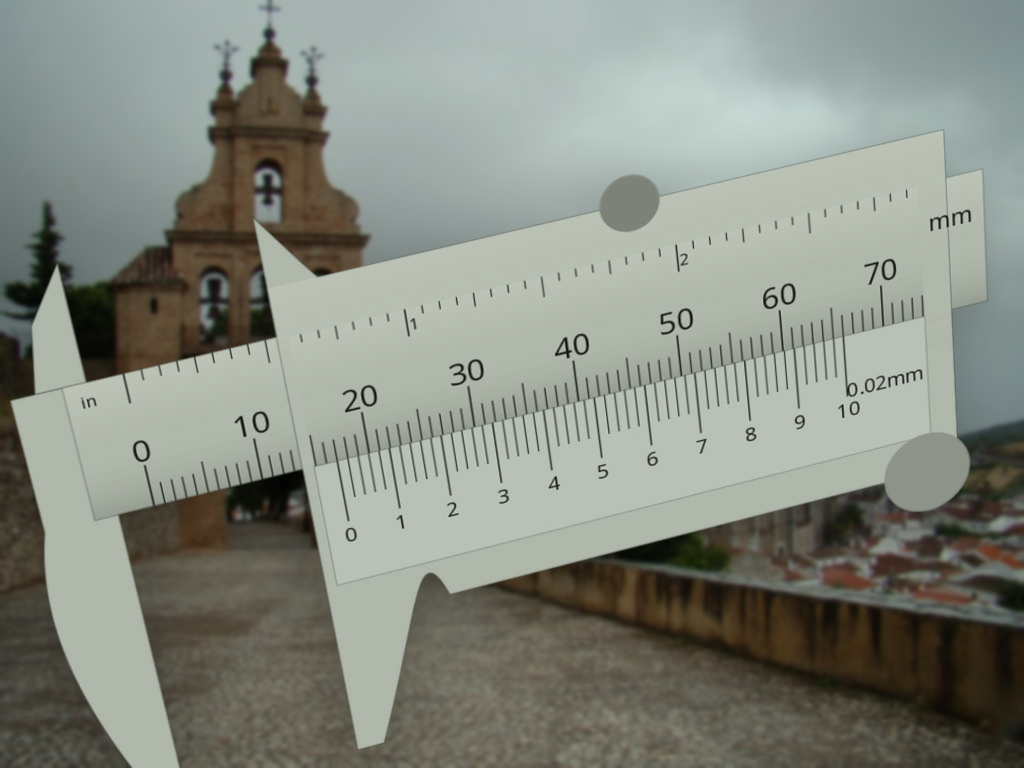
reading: mm 17.0
